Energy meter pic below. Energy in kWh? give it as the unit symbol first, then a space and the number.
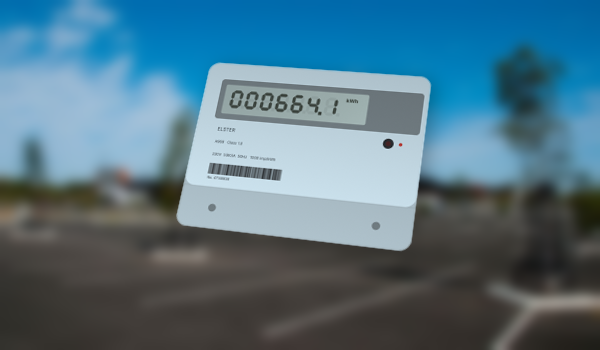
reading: kWh 664.1
